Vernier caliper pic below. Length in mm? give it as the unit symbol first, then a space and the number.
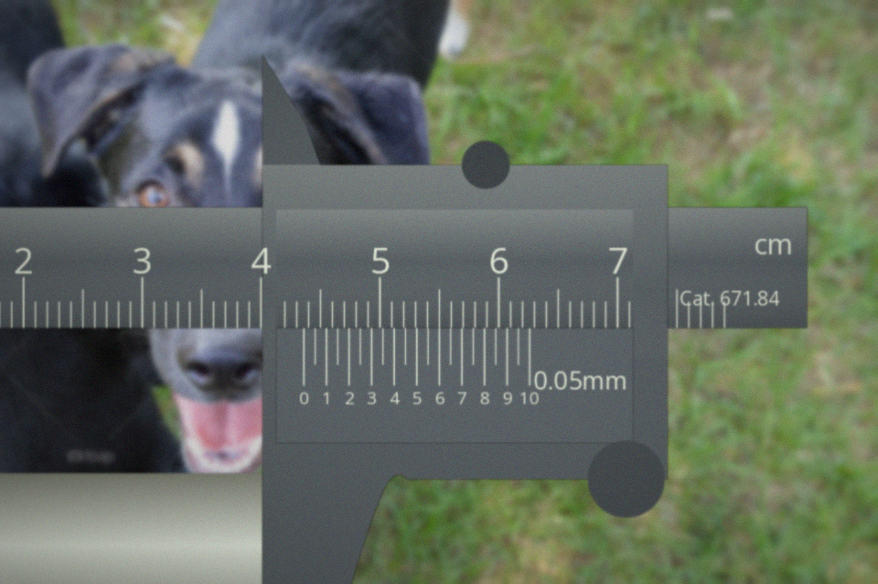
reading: mm 43.6
